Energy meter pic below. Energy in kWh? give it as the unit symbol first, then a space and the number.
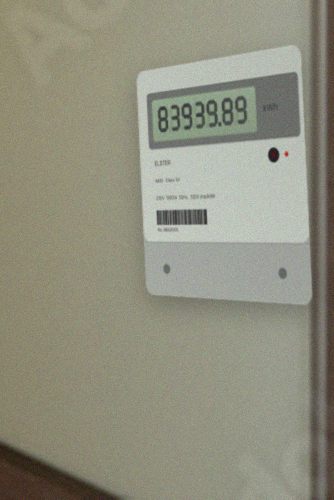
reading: kWh 83939.89
